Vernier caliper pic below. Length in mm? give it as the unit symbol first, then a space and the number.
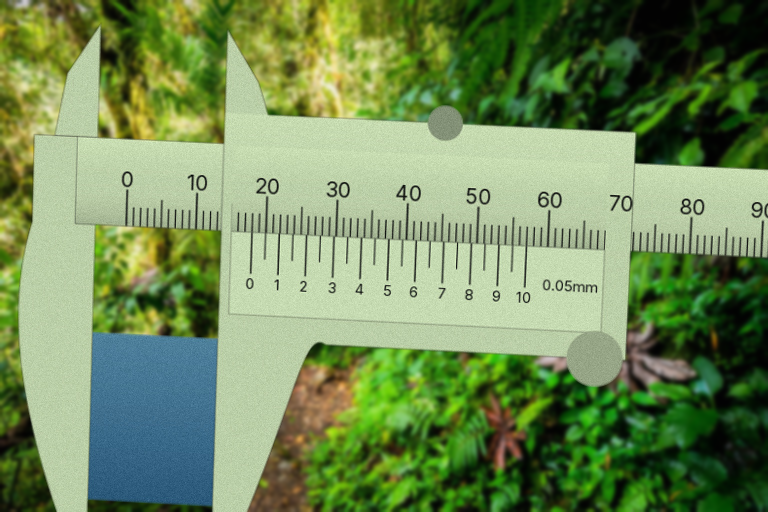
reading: mm 18.0
